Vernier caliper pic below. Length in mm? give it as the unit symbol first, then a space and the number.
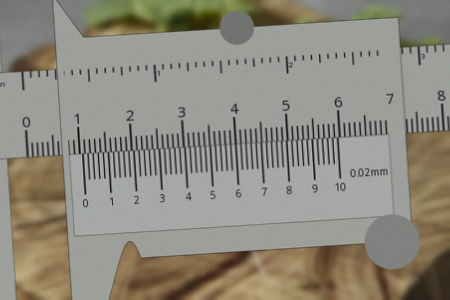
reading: mm 10.6
